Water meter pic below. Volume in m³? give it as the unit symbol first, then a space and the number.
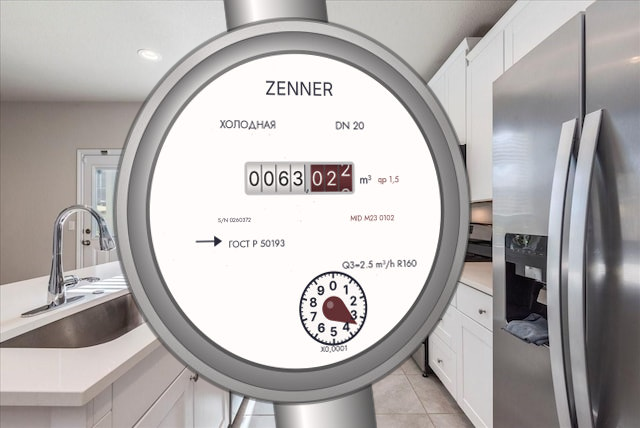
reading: m³ 63.0223
